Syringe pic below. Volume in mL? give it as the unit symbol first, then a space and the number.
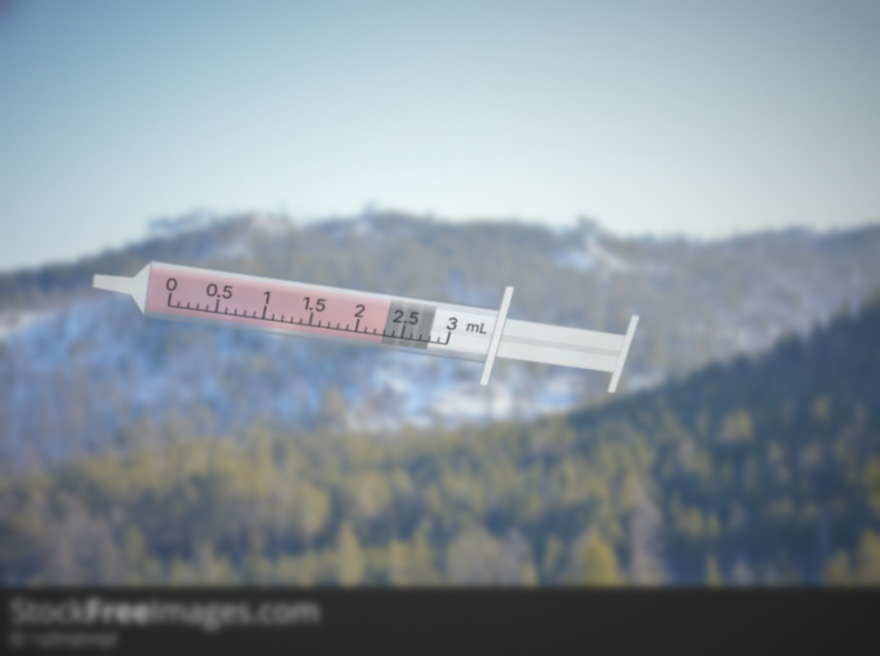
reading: mL 2.3
